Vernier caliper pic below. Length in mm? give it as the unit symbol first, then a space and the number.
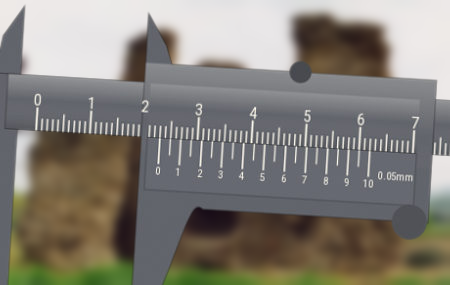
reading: mm 23.0
